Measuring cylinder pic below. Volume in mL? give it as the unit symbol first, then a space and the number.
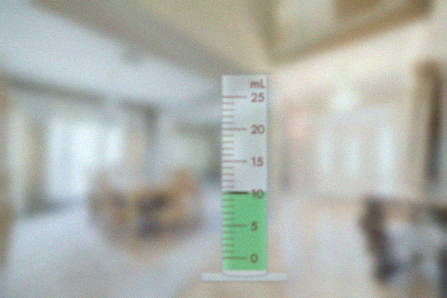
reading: mL 10
